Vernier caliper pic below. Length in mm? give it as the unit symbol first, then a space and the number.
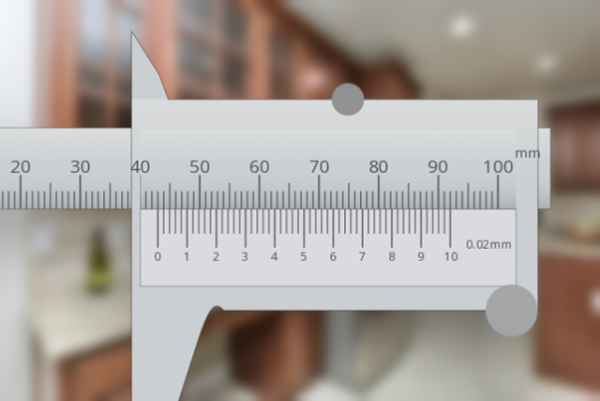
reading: mm 43.0
